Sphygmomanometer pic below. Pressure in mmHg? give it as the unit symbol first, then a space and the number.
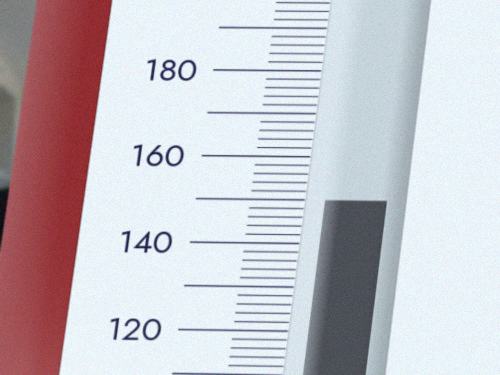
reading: mmHg 150
